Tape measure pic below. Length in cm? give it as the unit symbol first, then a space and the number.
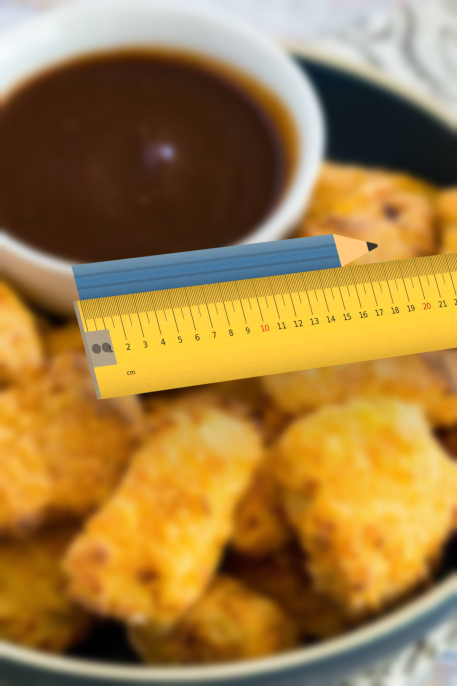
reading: cm 18
